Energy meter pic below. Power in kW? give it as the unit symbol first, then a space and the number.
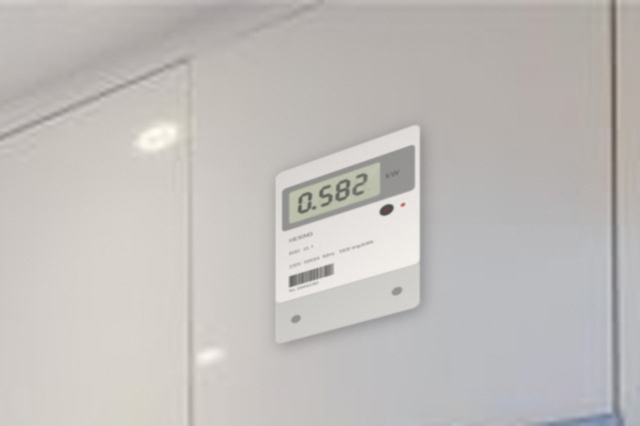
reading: kW 0.582
